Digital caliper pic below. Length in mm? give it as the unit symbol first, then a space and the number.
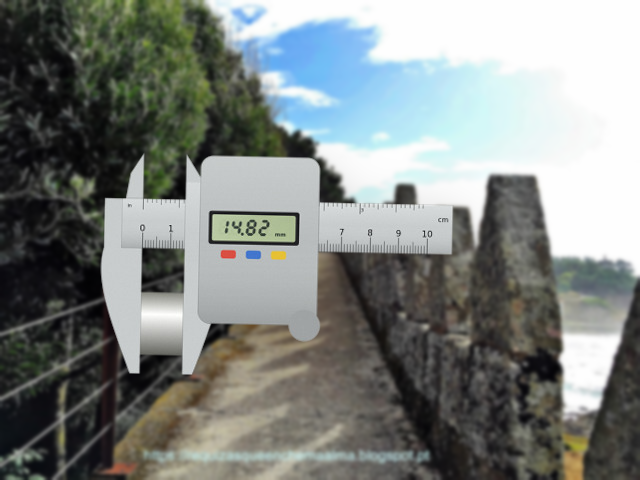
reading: mm 14.82
